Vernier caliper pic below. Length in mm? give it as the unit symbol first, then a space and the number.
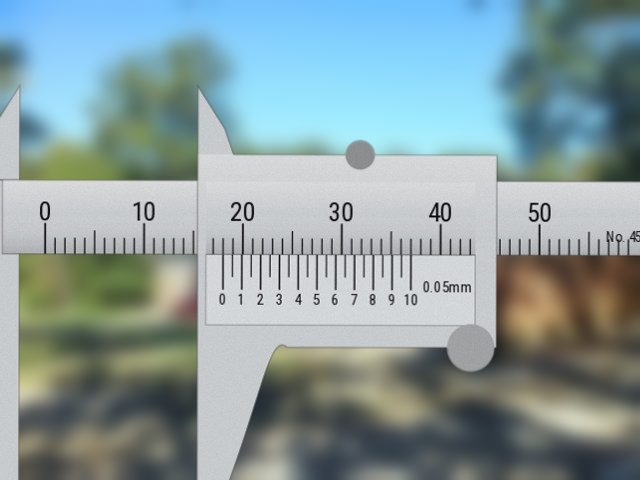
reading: mm 18.0
